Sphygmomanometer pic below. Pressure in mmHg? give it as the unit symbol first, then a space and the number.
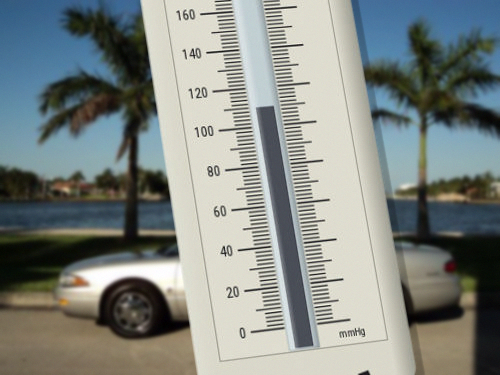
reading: mmHg 110
